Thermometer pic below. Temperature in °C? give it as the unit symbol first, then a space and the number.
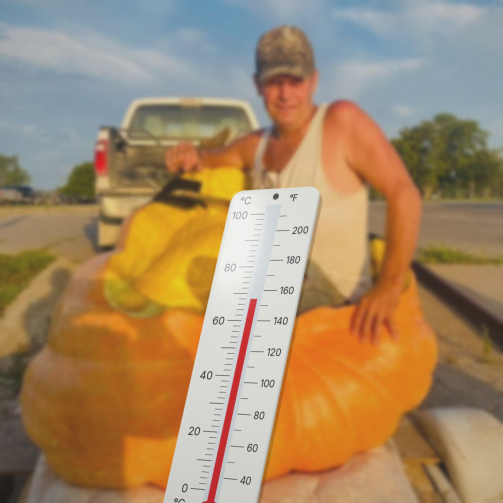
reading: °C 68
